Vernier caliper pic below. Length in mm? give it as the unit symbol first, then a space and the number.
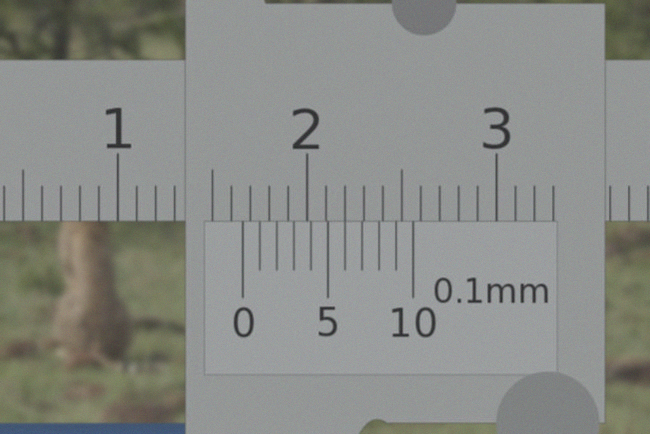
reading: mm 16.6
